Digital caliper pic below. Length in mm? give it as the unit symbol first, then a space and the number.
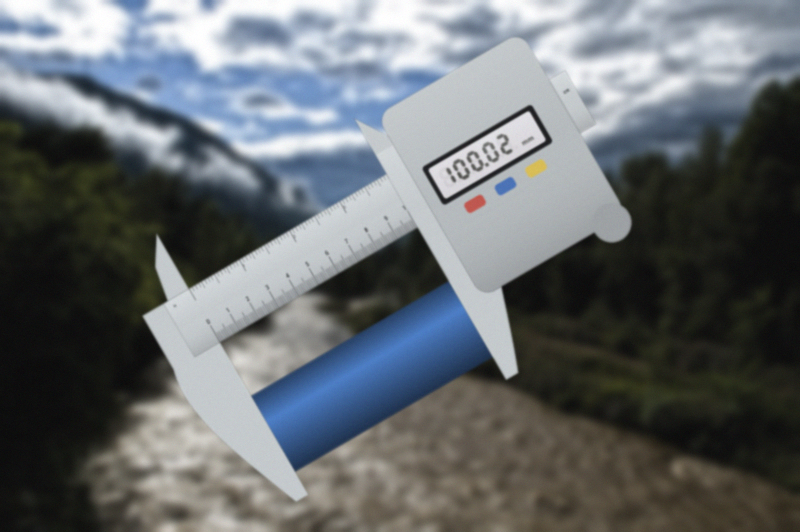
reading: mm 100.02
